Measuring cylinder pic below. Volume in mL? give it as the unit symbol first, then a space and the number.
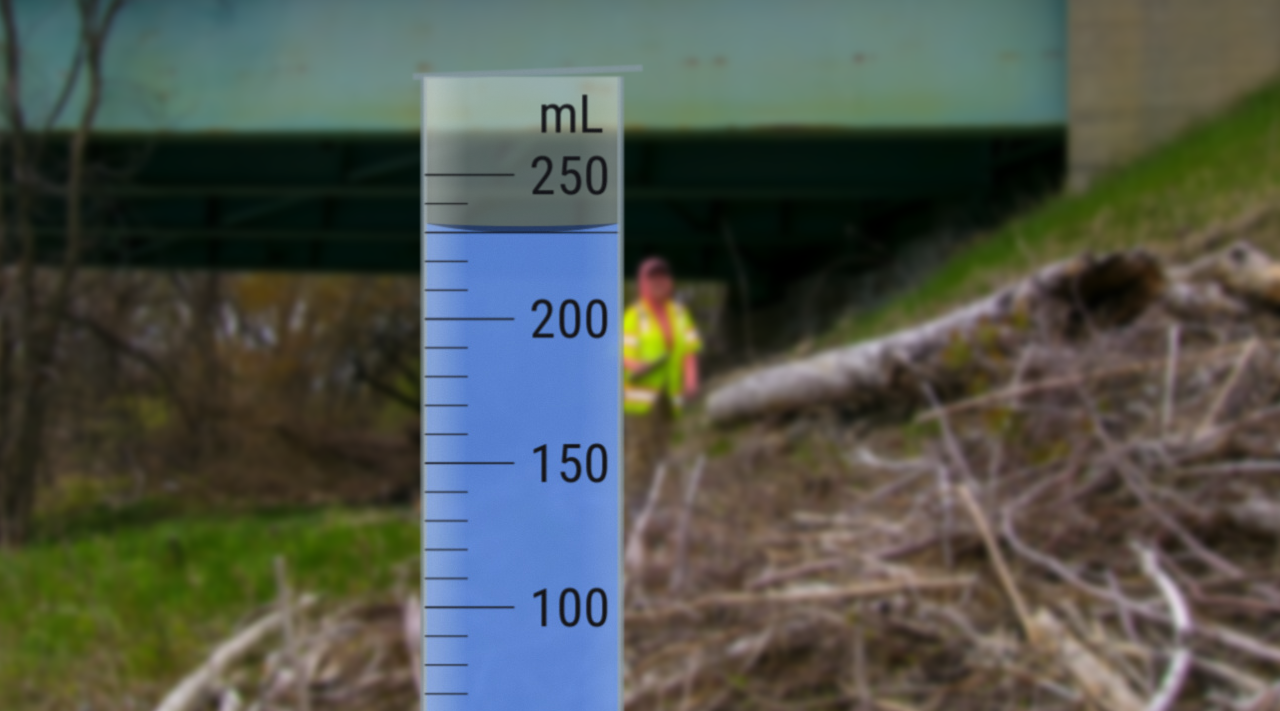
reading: mL 230
